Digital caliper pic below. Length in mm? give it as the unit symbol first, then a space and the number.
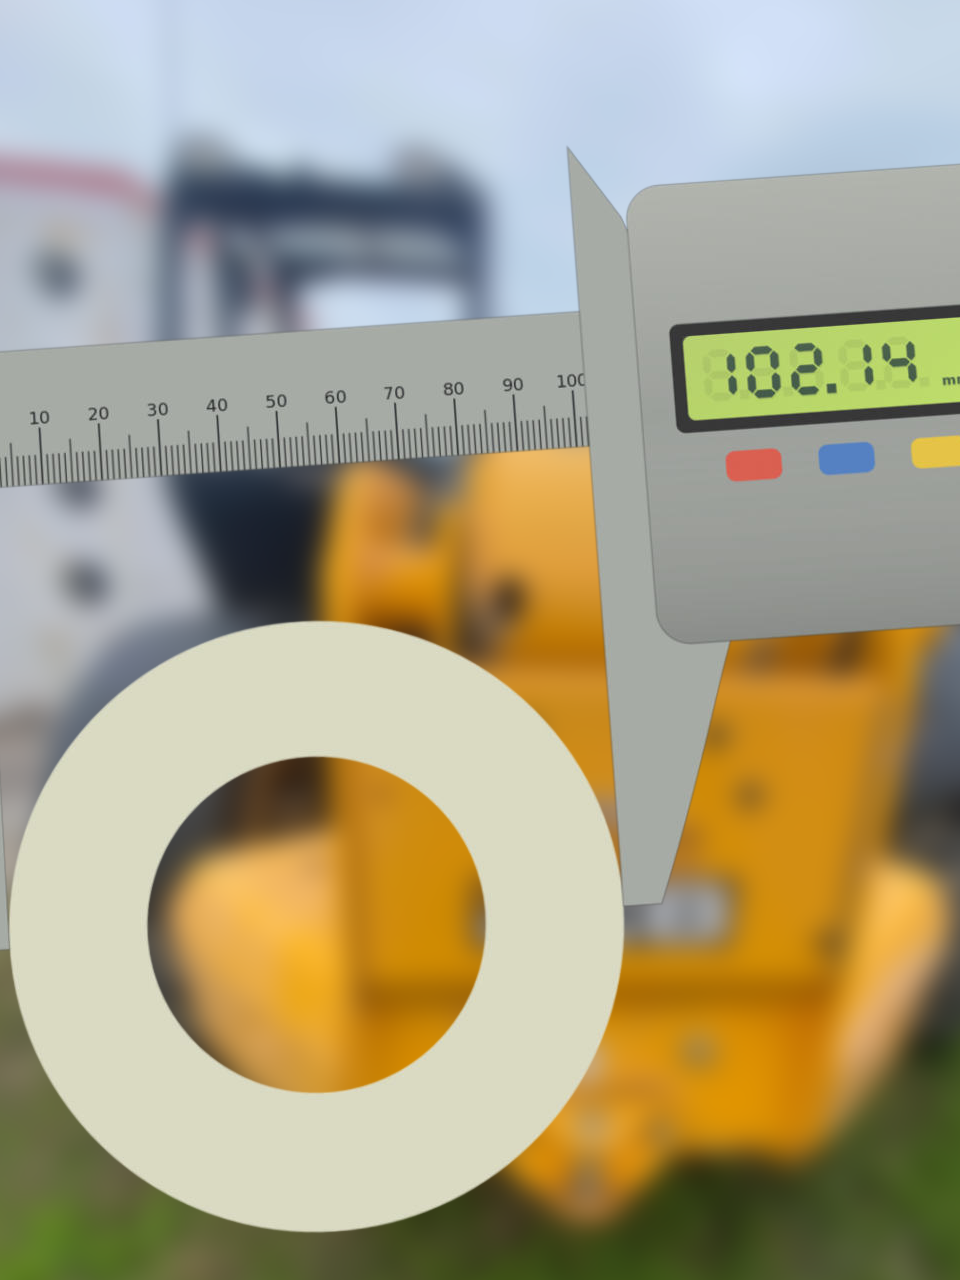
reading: mm 102.14
